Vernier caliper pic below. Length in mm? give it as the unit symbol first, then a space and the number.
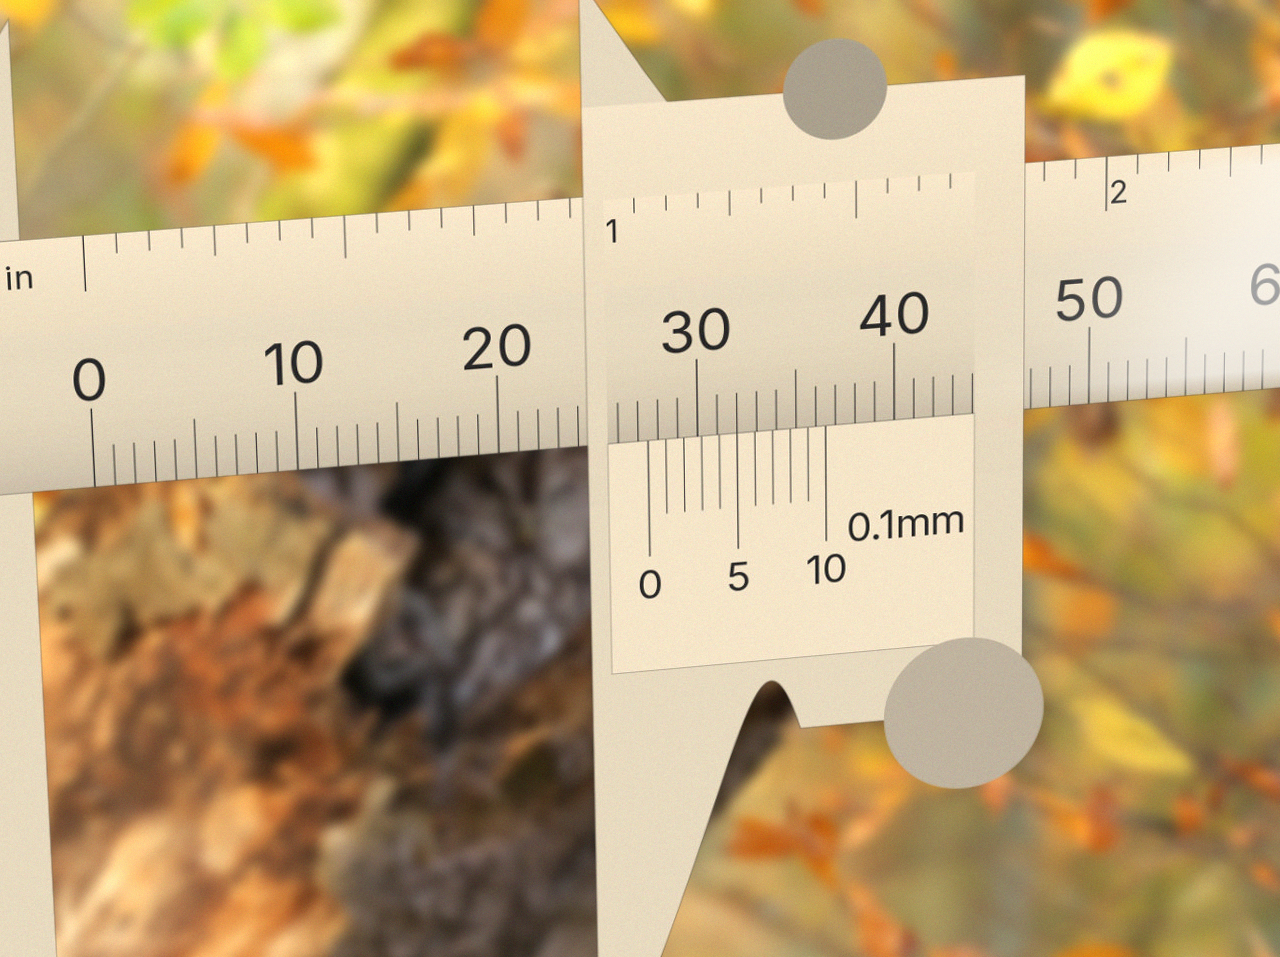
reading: mm 27.5
